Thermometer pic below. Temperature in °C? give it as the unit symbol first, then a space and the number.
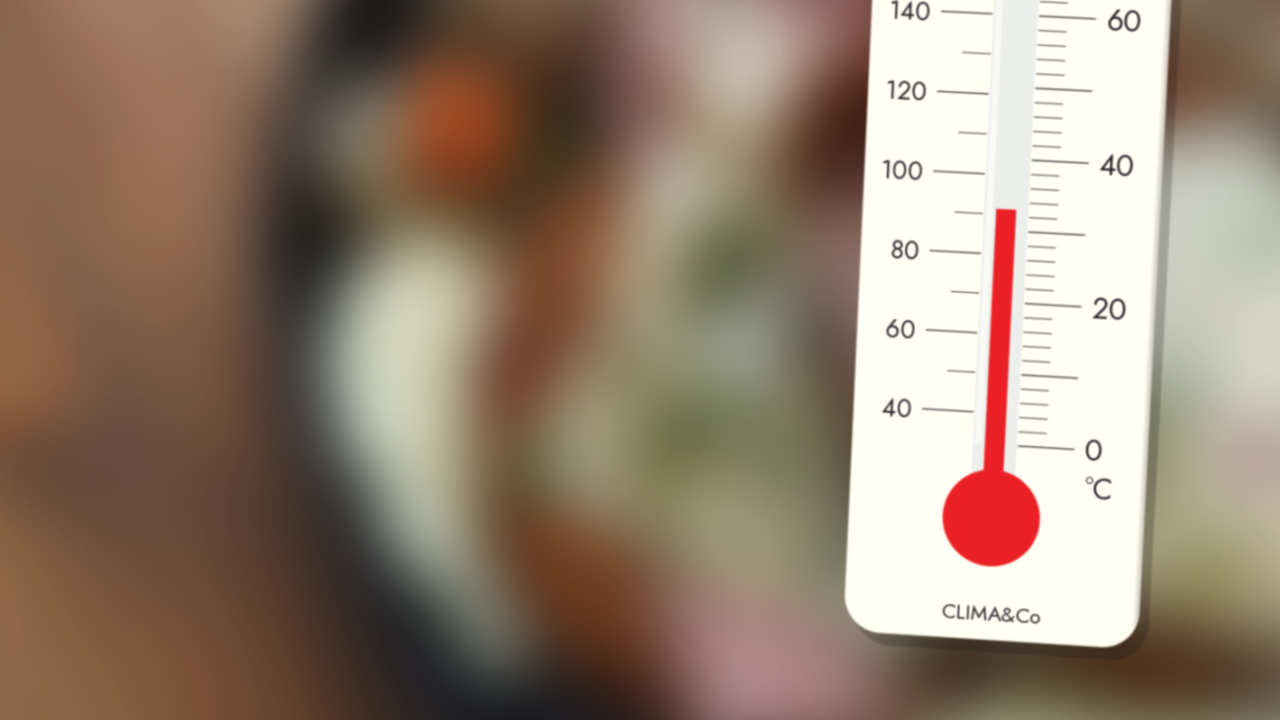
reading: °C 33
